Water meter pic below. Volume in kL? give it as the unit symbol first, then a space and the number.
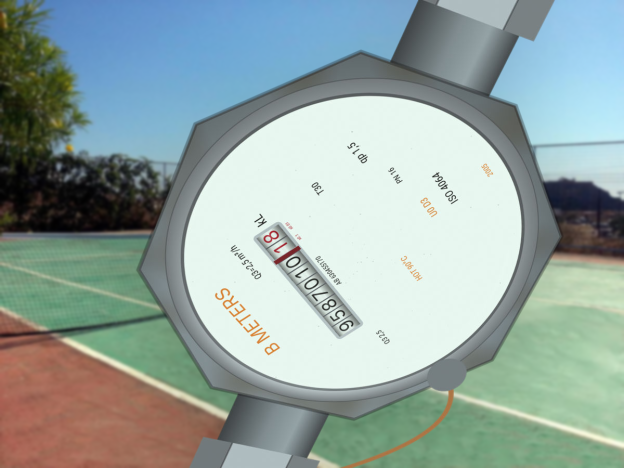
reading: kL 9587010.18
